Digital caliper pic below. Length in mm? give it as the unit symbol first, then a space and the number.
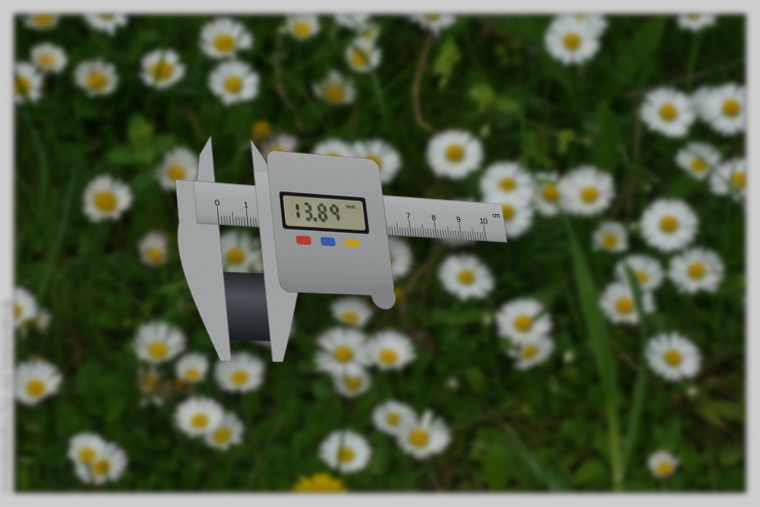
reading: mm 13.89
